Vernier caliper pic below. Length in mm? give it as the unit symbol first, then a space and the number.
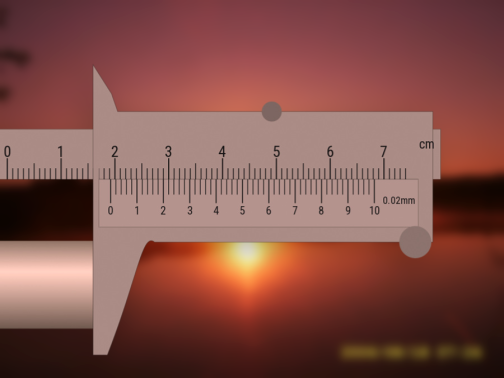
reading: mm 19.2
